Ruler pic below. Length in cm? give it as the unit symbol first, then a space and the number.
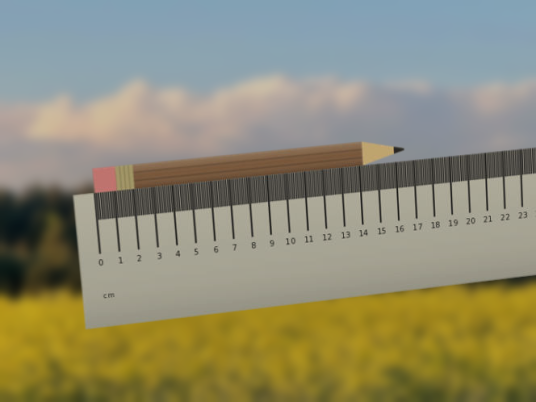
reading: cm 16.5
